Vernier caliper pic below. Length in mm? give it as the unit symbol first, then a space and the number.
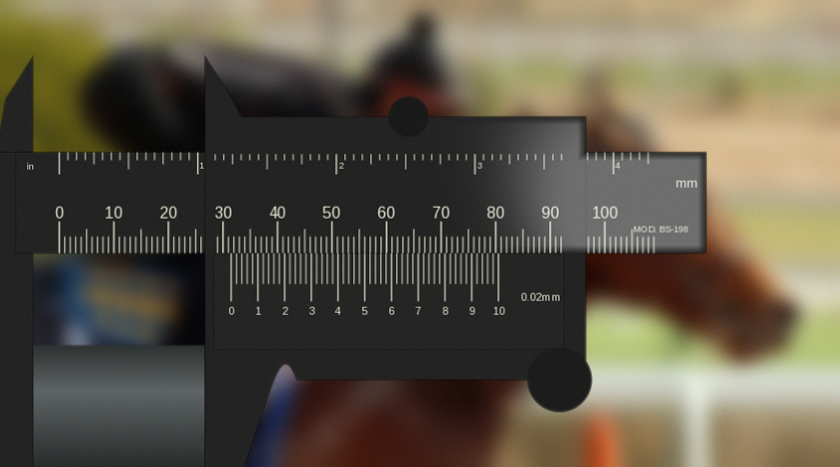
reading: mm 31.5
